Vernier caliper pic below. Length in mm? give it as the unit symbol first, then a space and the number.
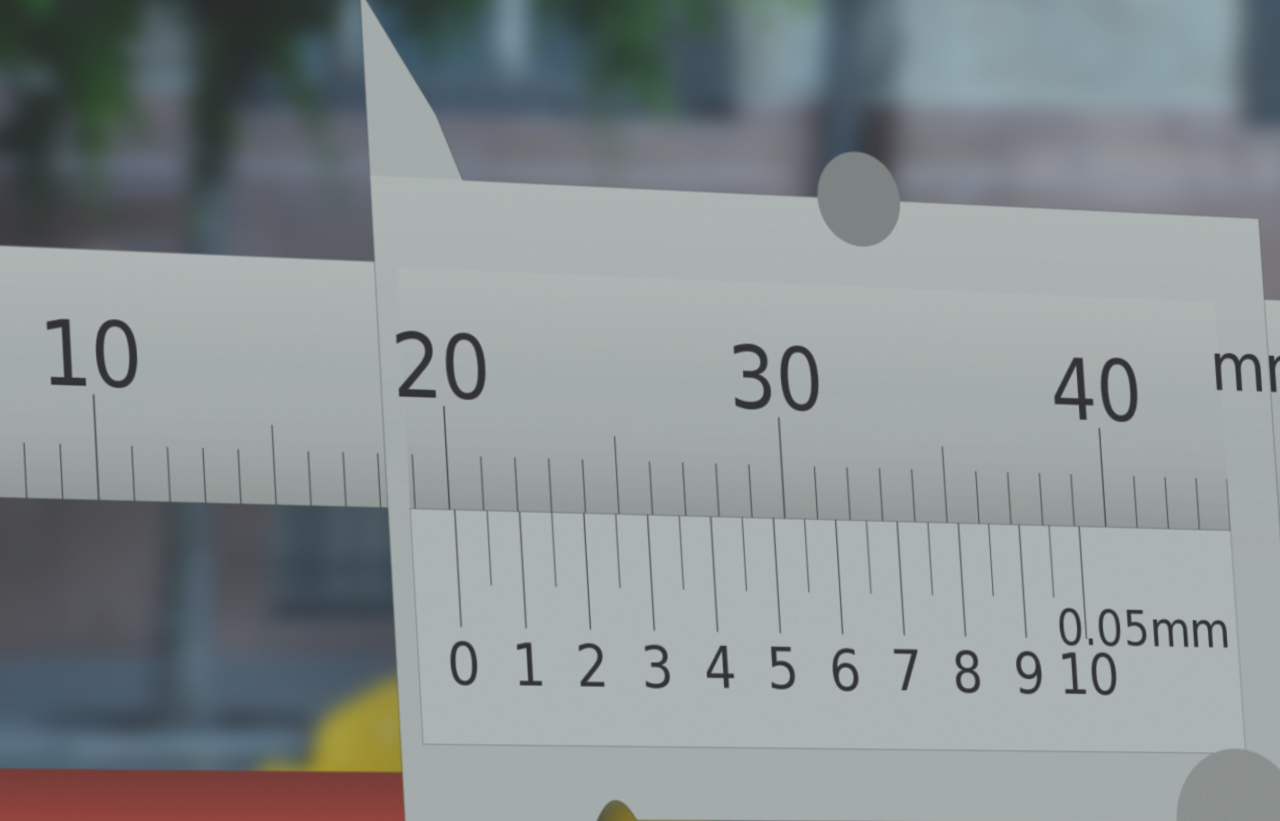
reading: mm 20.15
